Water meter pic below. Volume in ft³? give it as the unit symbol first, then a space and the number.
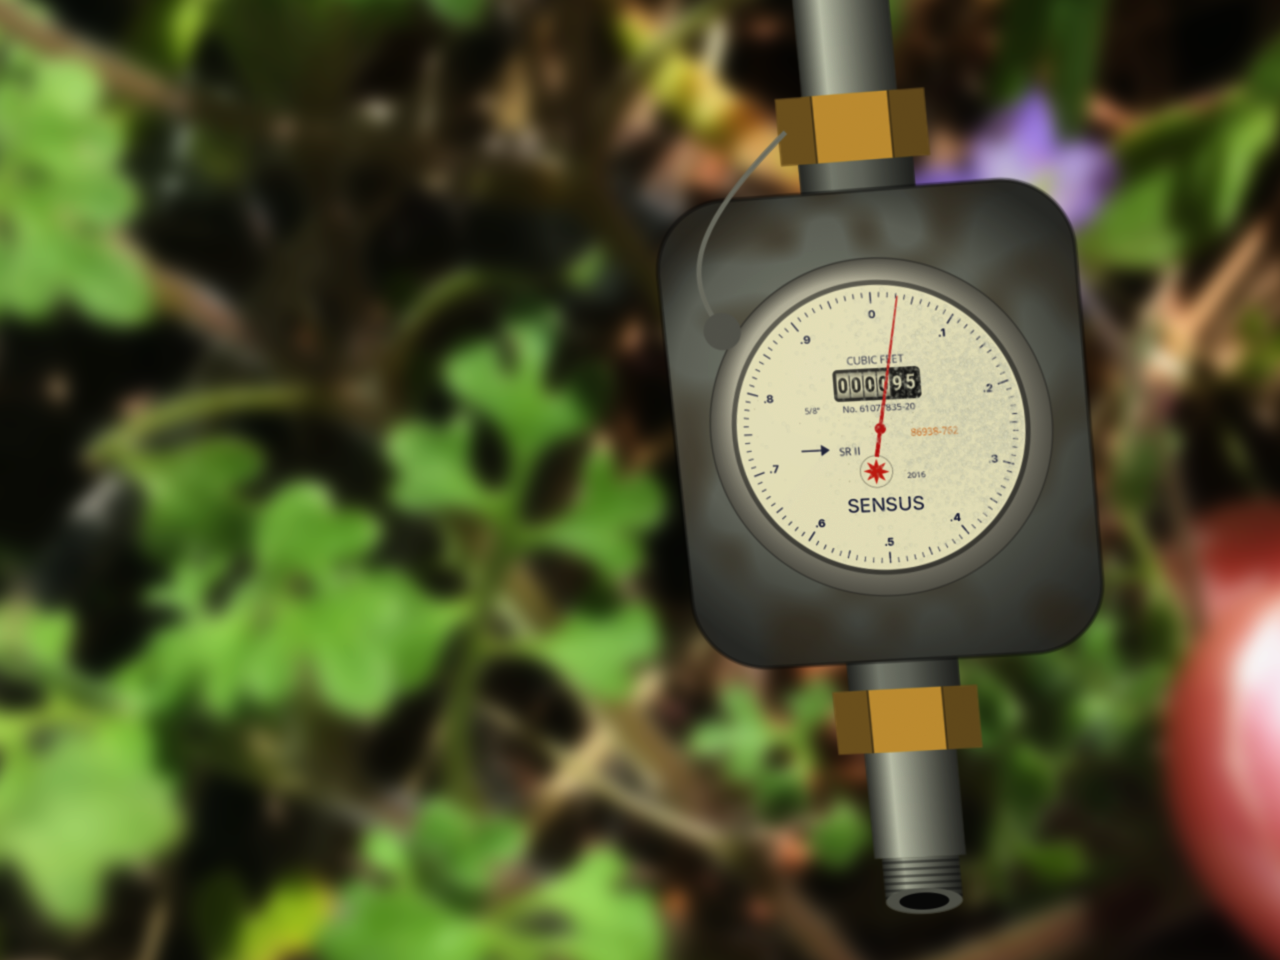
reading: ft³ 95.03
